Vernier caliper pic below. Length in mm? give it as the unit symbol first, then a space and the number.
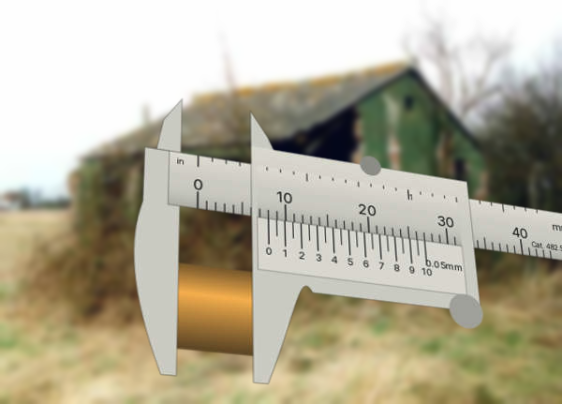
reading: mm 8.0
